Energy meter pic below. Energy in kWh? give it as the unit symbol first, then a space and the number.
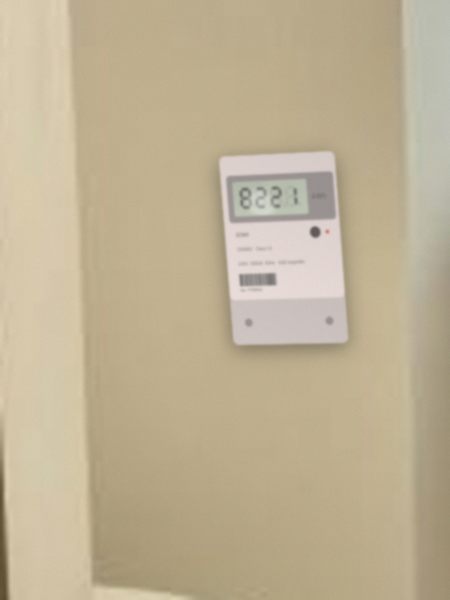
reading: kWh 8221
